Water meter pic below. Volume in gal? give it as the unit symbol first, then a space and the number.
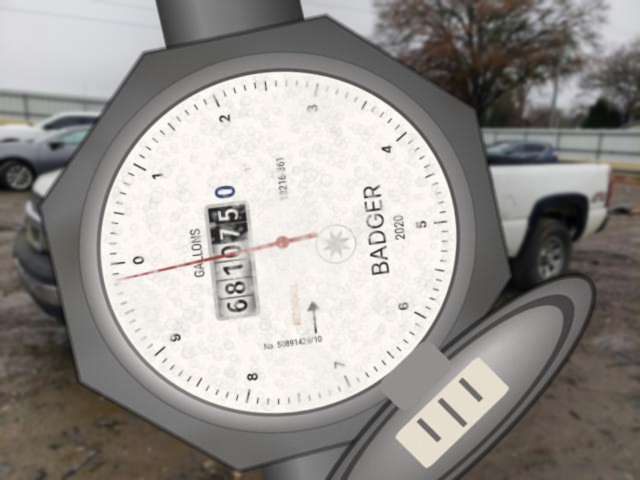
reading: gal 6810749.8
